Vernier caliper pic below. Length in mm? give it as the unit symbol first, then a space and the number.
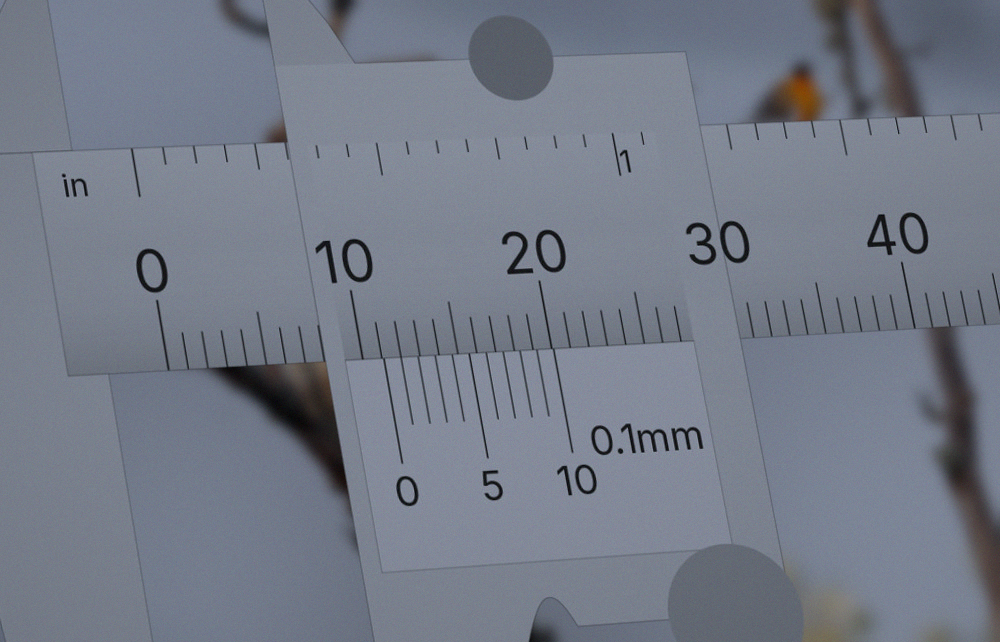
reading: mm 11.1
